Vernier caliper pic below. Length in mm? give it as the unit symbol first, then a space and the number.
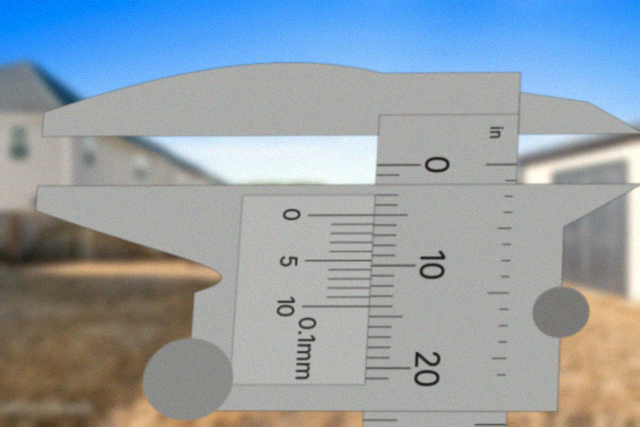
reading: mm 5.0
